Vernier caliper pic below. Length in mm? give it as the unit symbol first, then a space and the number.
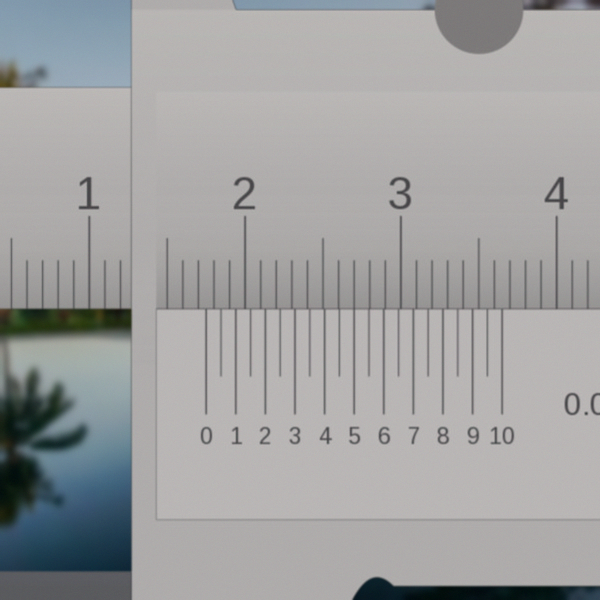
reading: mm 17.5
